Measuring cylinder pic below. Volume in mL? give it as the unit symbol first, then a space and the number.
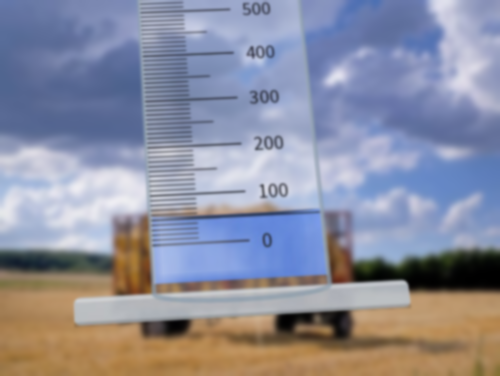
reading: mL 50
